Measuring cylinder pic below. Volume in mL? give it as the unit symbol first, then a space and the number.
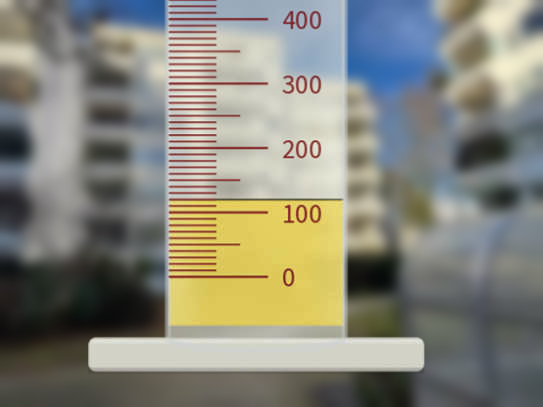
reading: mL 120
